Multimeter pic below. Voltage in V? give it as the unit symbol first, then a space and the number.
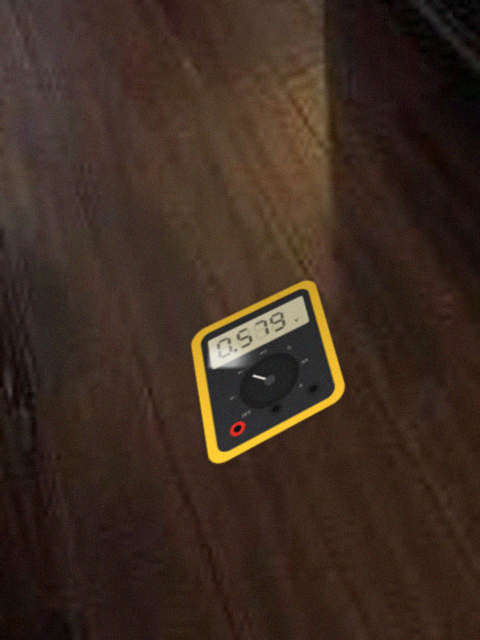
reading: V 0.579
